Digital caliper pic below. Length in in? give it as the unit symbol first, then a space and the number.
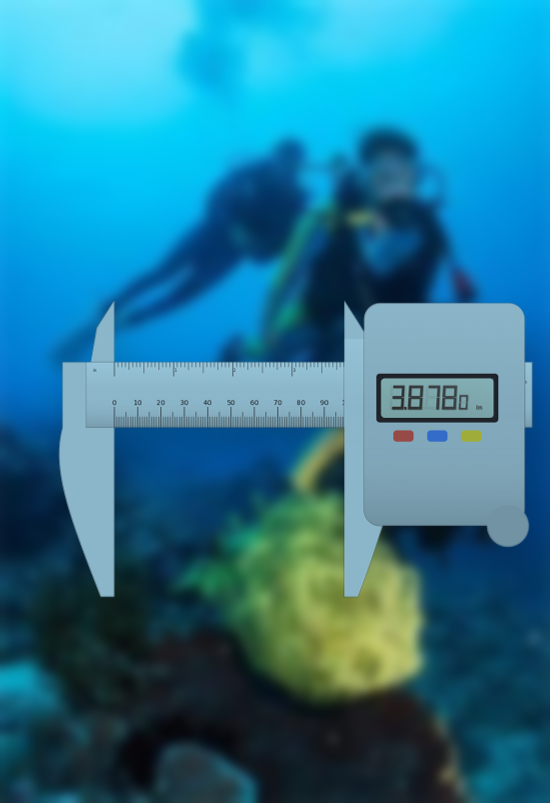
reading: in 3.8780
